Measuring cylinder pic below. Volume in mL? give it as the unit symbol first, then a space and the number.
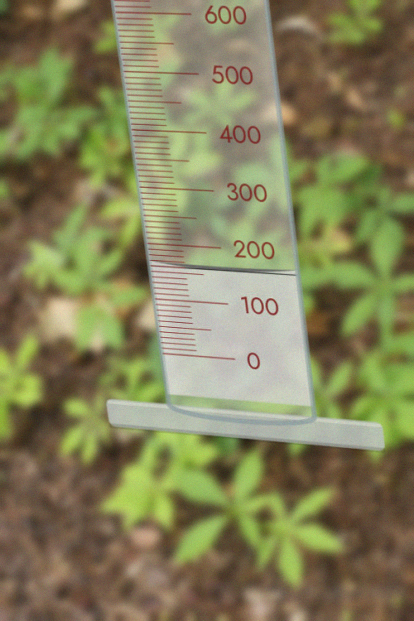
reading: mL 160
